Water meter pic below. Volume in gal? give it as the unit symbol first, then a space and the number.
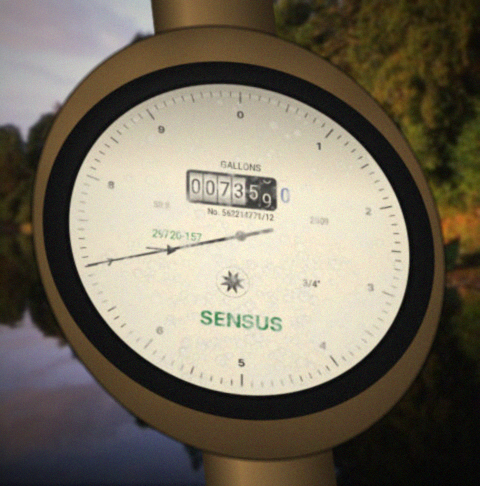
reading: gal 73587.0
